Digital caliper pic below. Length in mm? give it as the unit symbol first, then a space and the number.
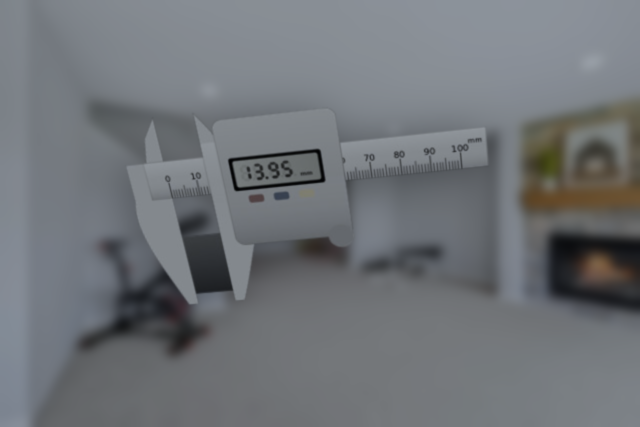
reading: mm 13.95
